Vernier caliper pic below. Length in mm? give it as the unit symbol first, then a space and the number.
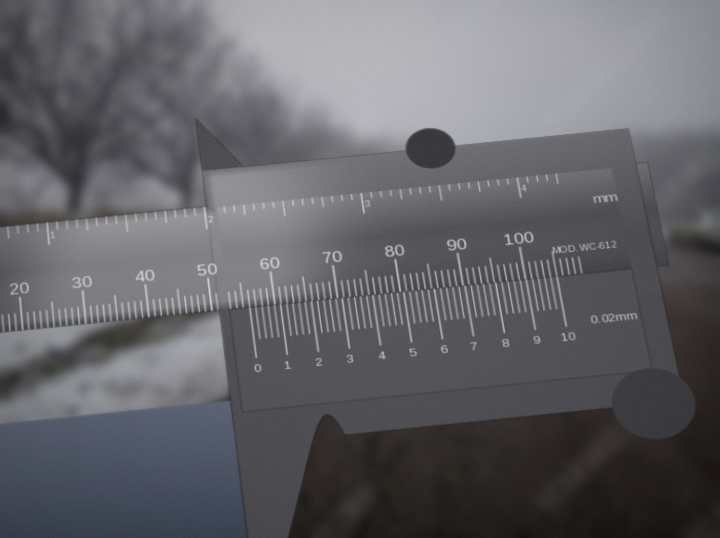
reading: mm 56.0
